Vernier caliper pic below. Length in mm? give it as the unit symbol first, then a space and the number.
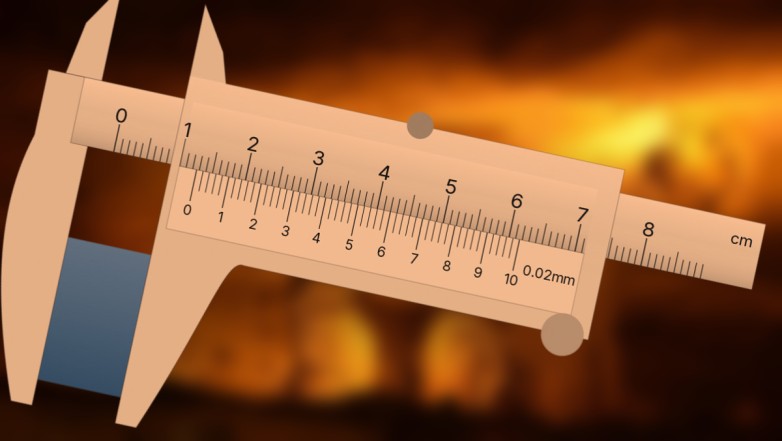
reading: mm 12.6
